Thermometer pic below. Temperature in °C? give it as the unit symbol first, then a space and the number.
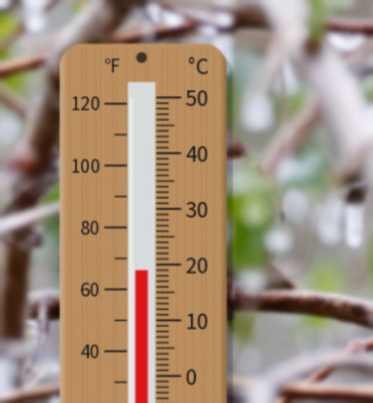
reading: °C 19
